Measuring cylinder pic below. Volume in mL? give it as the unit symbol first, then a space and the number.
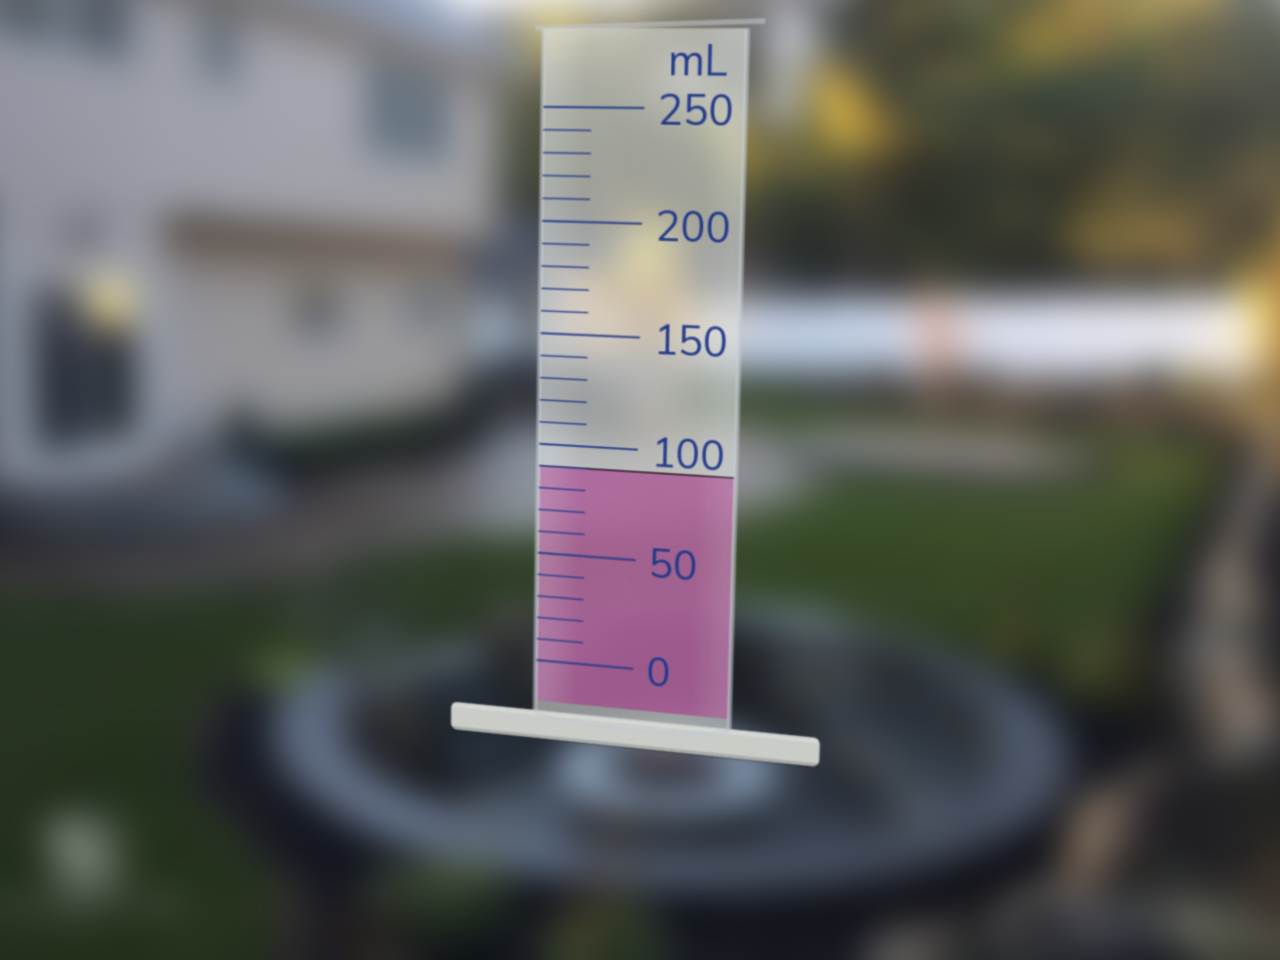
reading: mL 90
